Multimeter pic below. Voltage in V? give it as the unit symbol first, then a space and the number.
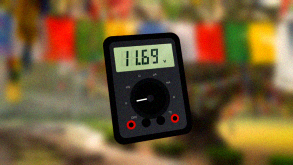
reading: V 11.69
